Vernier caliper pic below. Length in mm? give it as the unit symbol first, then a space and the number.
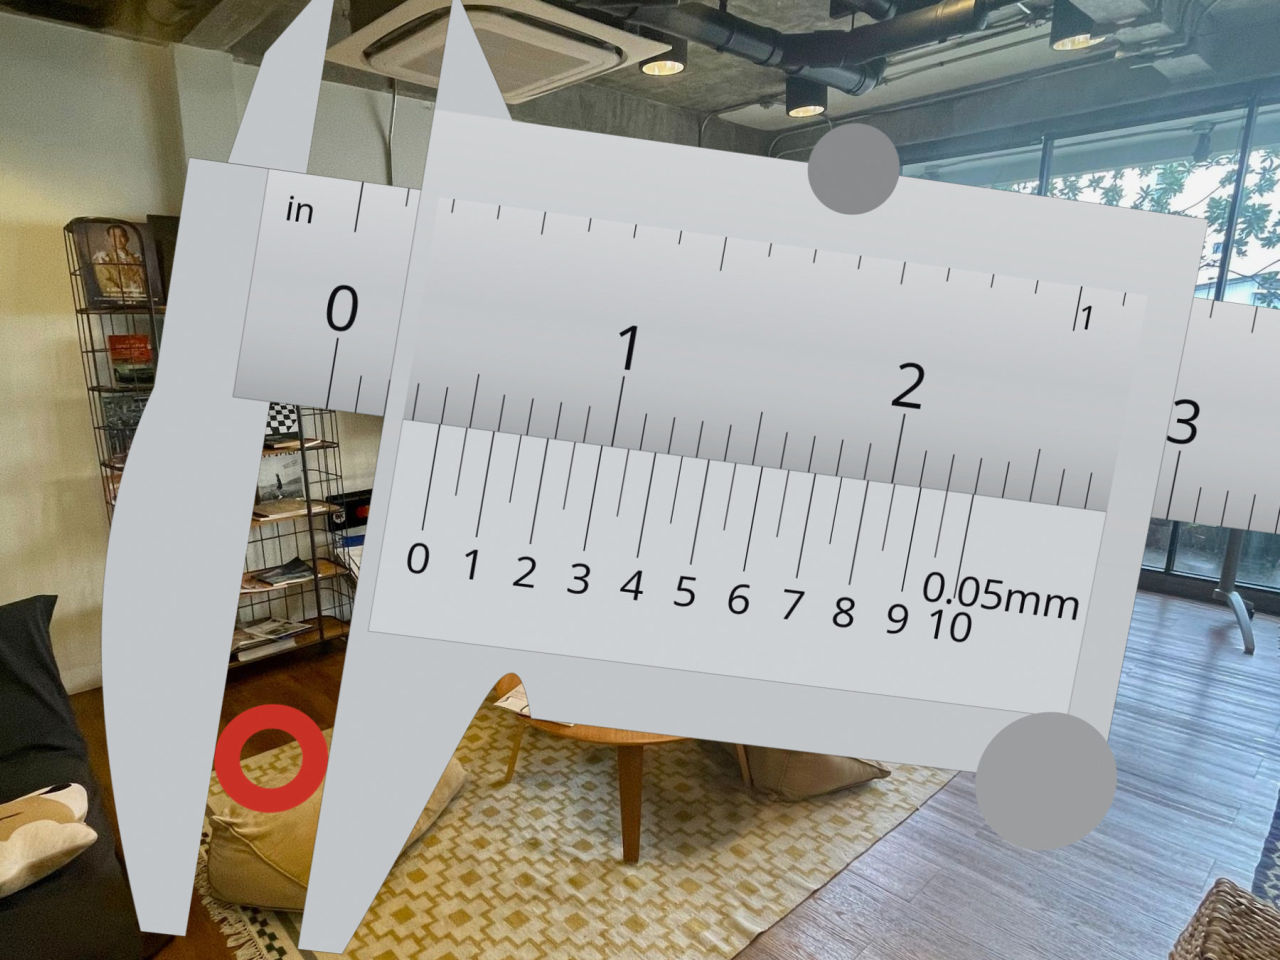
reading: mm 3.95
